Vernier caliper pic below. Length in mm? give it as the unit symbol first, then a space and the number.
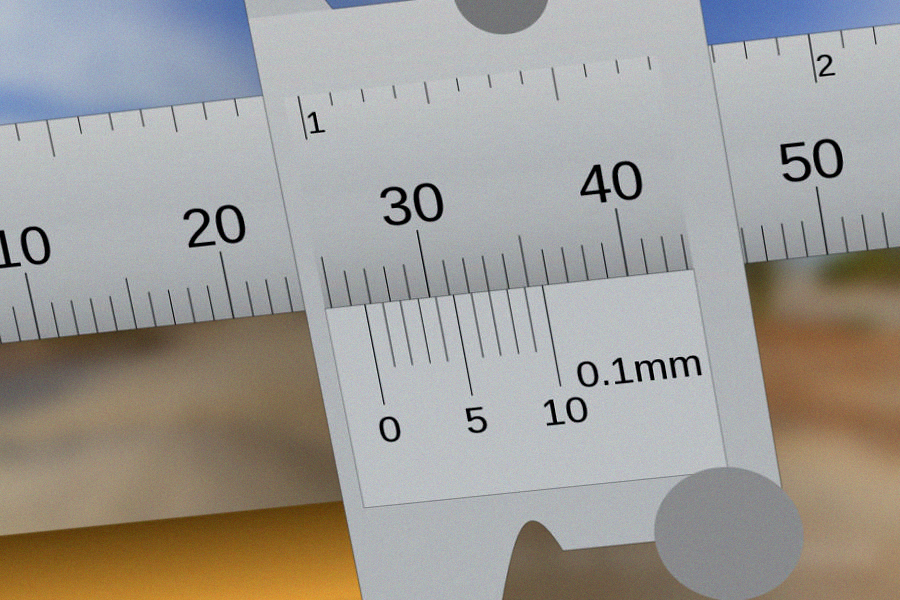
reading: mm 26.7
